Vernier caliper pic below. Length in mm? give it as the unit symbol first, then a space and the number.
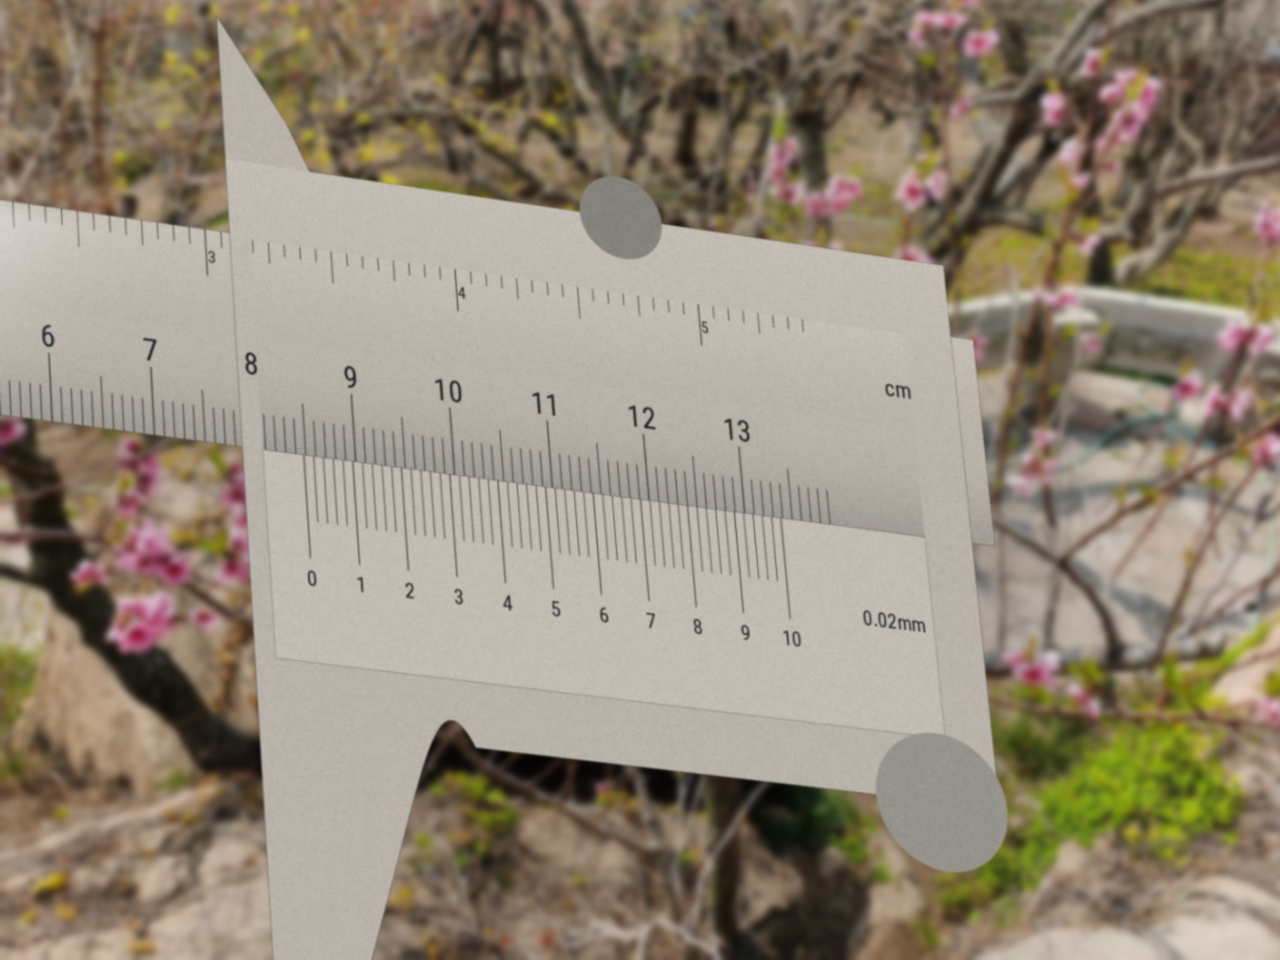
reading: mm 84.8
